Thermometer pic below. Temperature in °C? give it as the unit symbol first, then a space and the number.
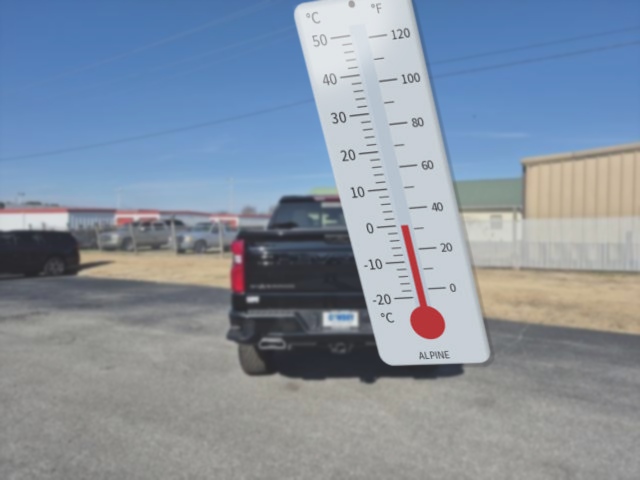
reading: °C 0
